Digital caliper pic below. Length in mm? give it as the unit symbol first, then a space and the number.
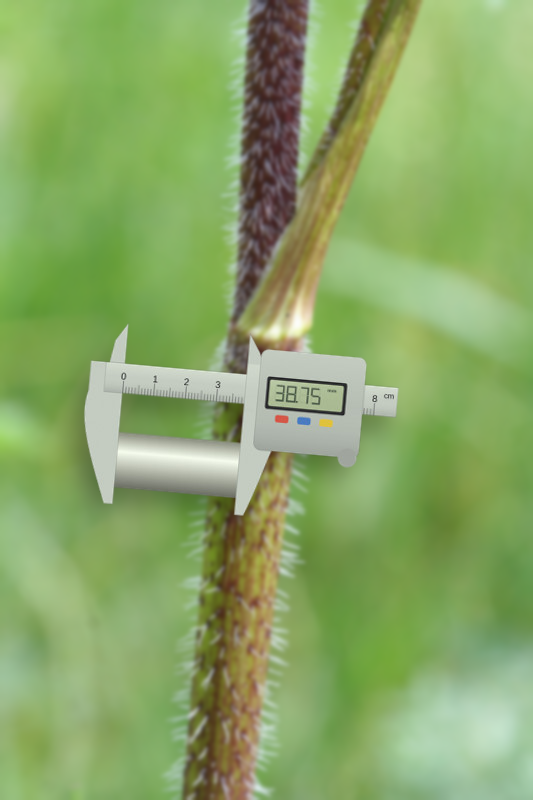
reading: mm 38.75
